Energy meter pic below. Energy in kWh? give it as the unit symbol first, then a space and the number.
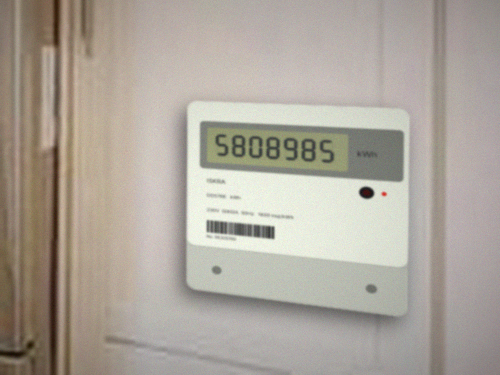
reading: kWh 5808985
